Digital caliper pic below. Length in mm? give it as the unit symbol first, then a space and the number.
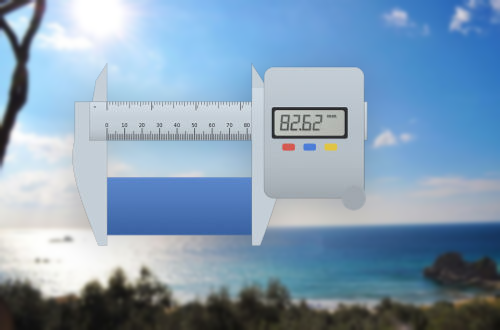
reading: mm 82.62
